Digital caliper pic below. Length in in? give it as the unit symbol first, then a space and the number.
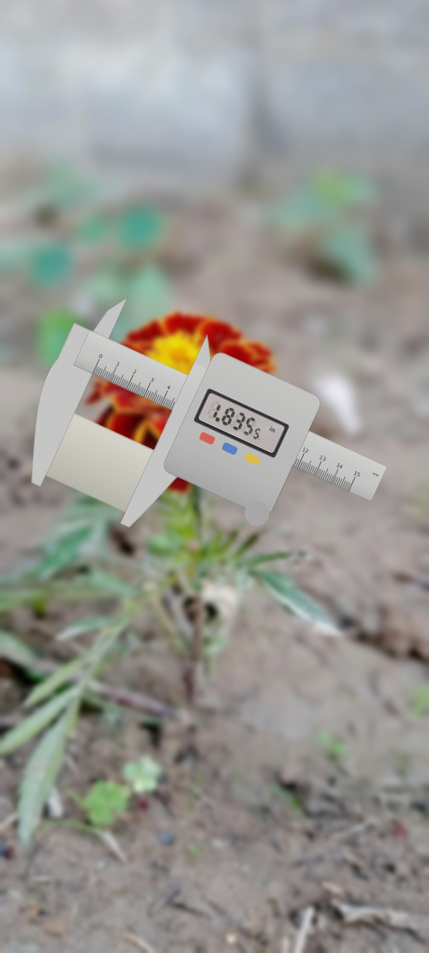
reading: in 1.8355
